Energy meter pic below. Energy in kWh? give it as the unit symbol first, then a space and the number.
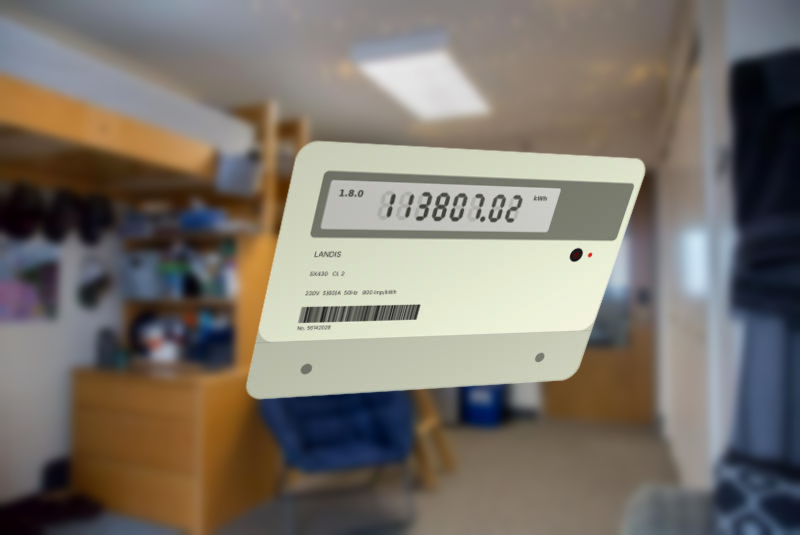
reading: kWh 113807.02
